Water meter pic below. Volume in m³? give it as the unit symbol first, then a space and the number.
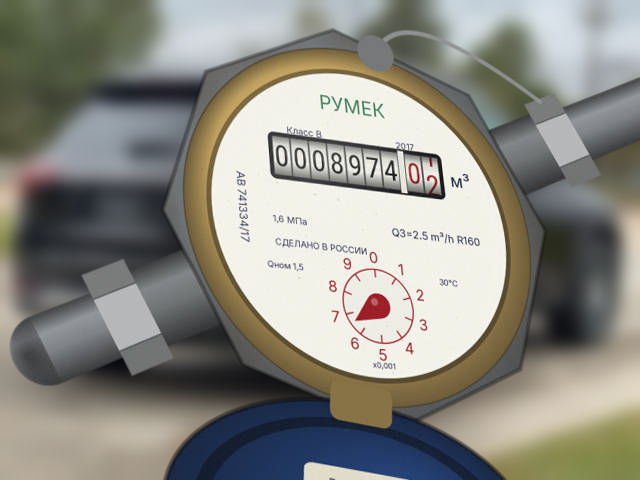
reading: m³ 8974.016
